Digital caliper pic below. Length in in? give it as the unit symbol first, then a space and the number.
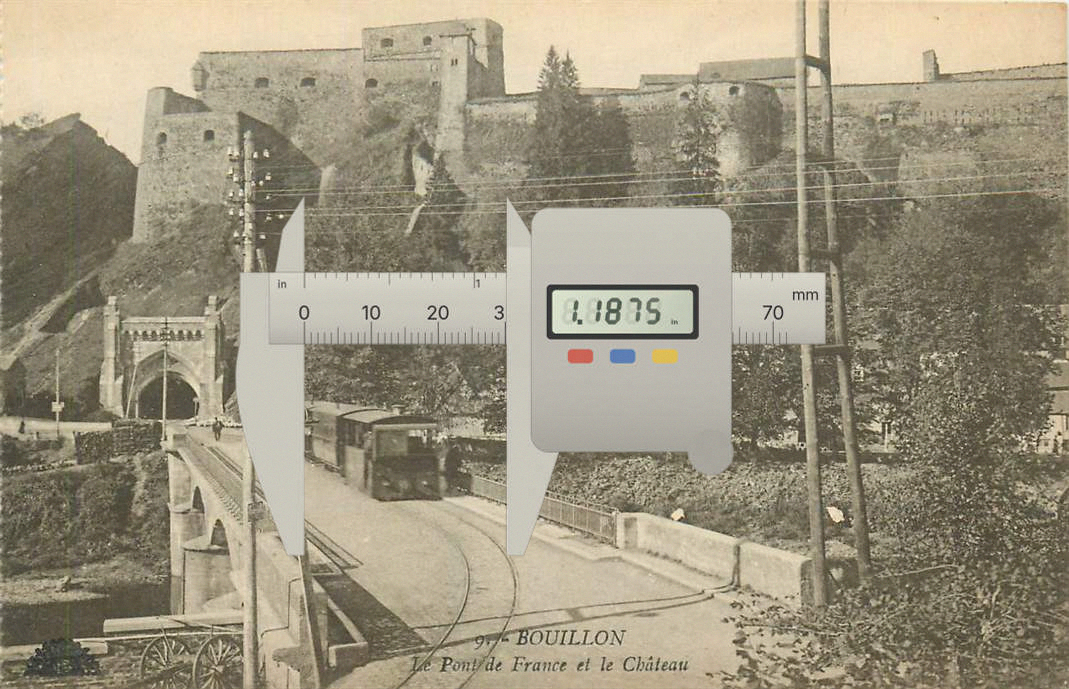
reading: in 1.1875
